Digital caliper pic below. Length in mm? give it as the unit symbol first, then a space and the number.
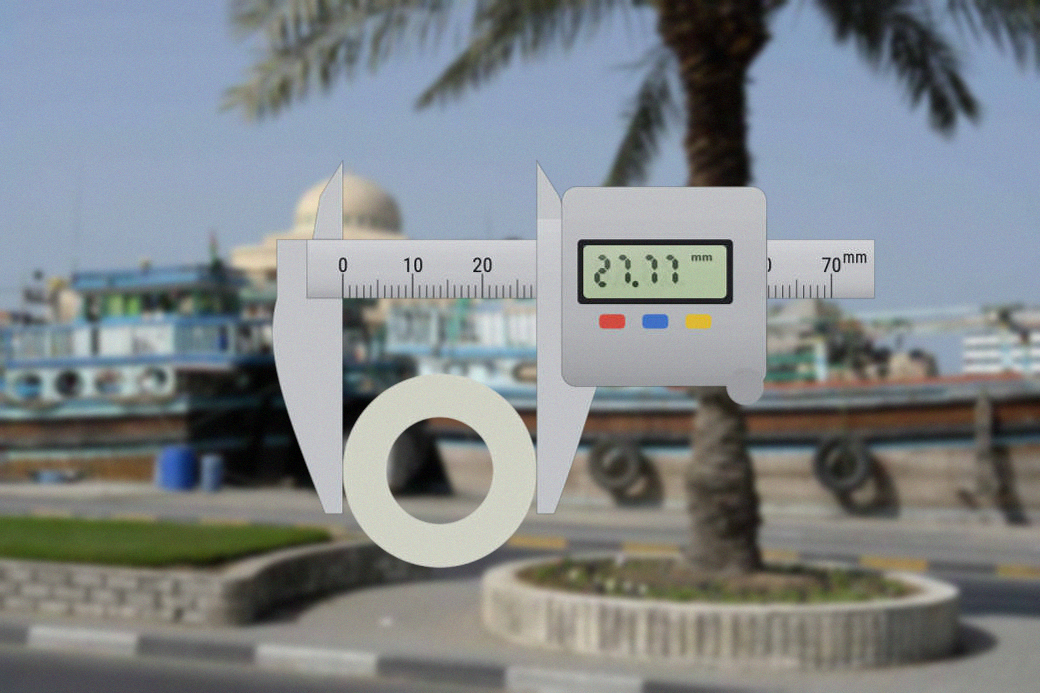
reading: mm 27.77
